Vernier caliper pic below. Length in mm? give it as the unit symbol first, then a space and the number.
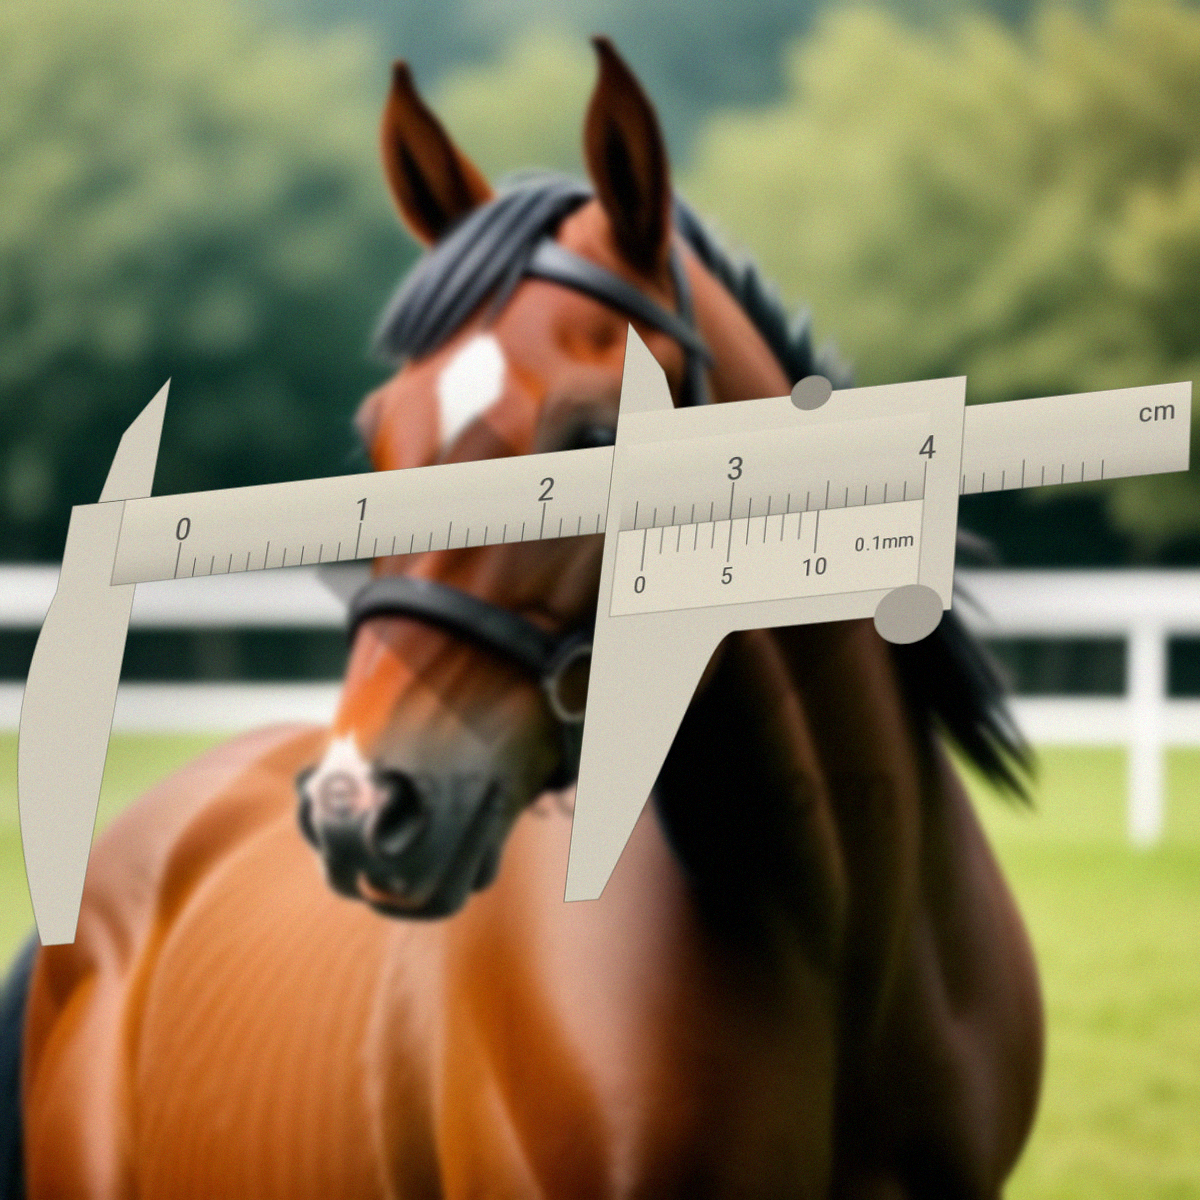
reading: mm 25.6
